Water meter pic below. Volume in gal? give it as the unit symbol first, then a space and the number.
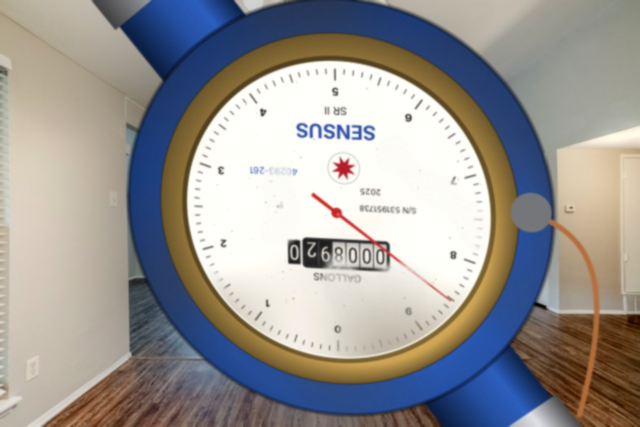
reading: gal 8918.5
